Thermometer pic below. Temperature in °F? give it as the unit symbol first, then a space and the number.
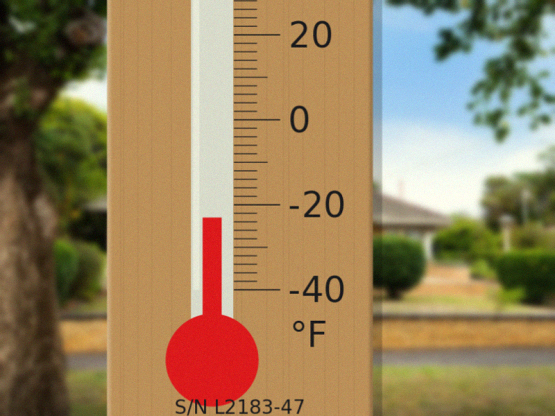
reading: °F -23
